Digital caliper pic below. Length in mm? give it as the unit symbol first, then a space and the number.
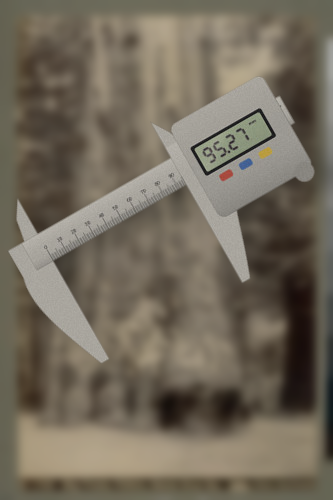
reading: mm 95.27
